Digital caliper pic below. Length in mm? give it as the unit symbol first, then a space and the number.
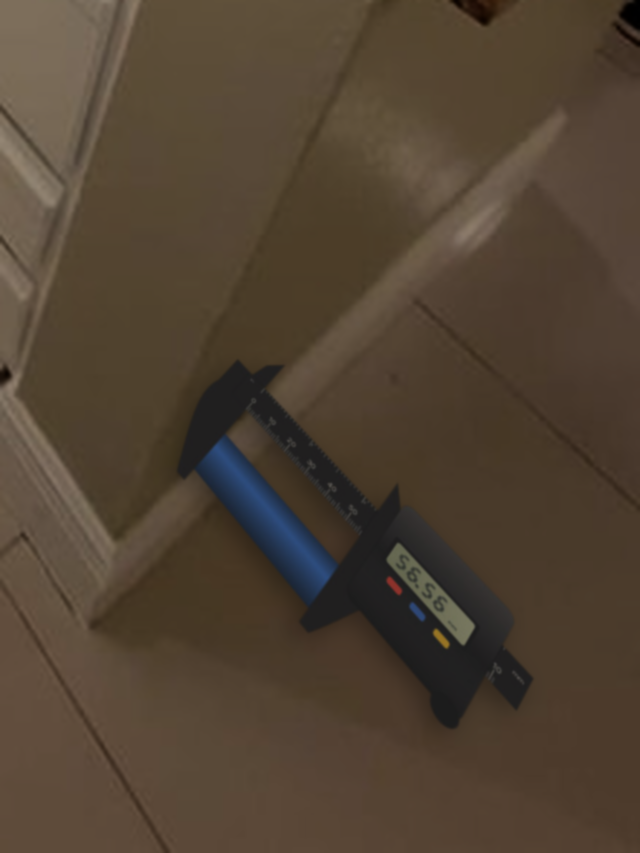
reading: mm 56.56
